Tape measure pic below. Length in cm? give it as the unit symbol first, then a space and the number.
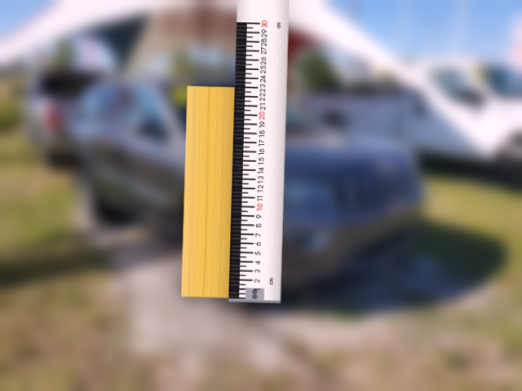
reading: cm 23
